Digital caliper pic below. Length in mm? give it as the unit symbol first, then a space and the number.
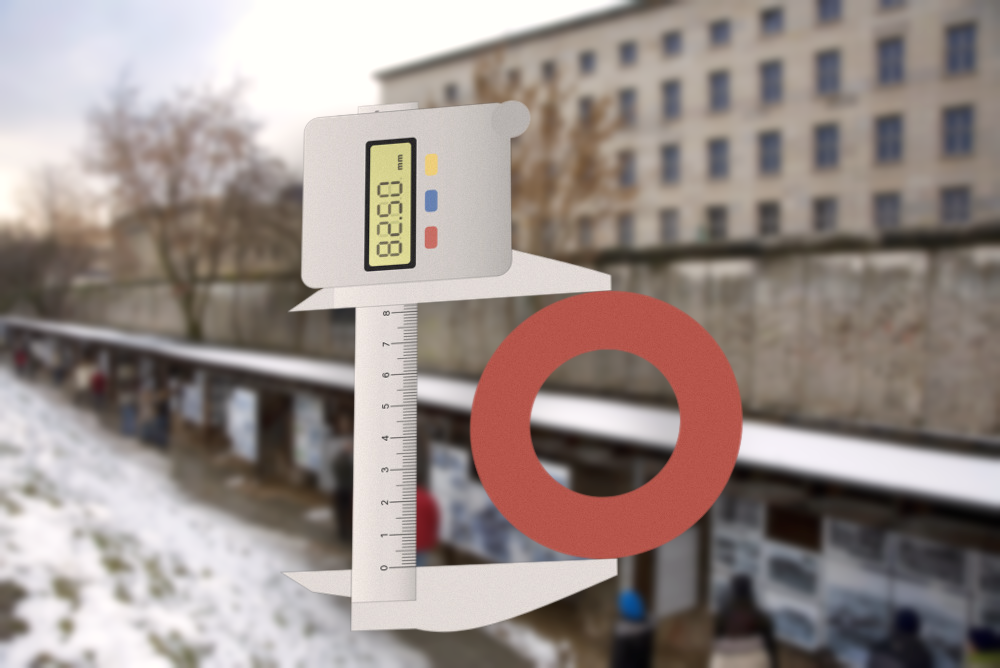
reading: mm 82.50
